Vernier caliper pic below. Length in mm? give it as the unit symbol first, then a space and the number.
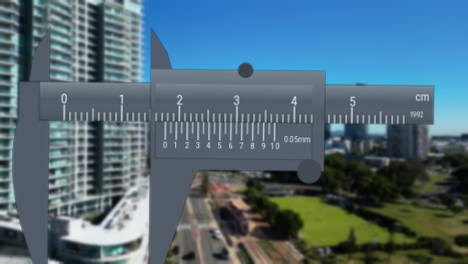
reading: mm 17.6
